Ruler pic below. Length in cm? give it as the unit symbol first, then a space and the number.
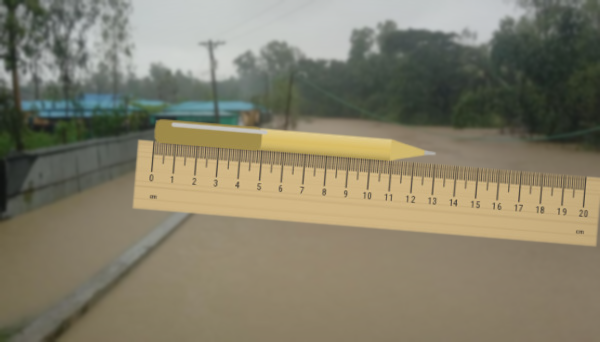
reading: cm 13
